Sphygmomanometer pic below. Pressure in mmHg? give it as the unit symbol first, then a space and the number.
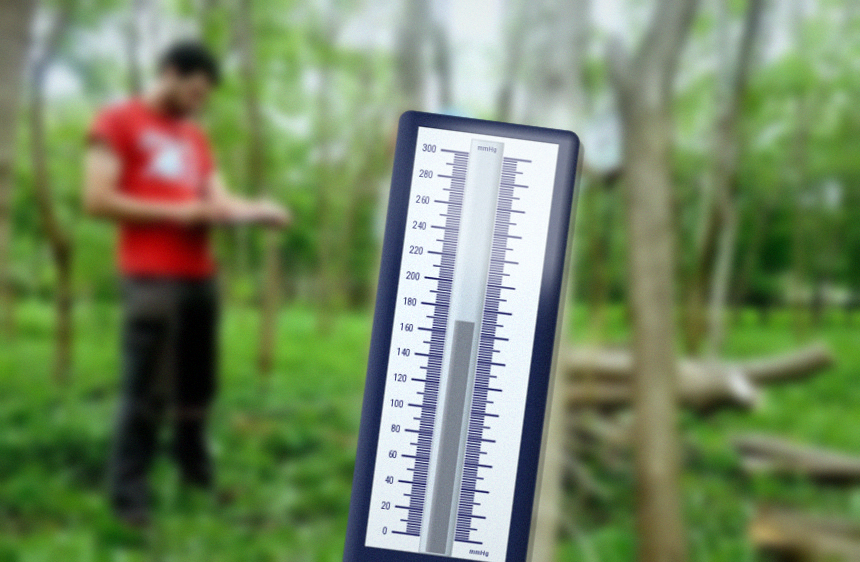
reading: mmHg 170
